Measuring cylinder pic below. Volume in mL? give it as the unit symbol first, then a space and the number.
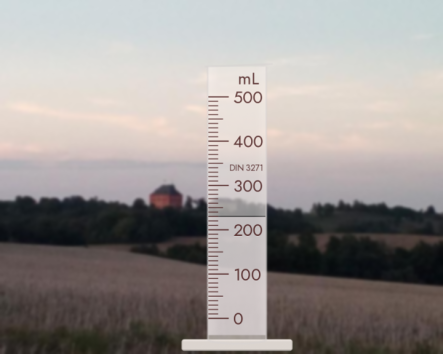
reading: mL 230
